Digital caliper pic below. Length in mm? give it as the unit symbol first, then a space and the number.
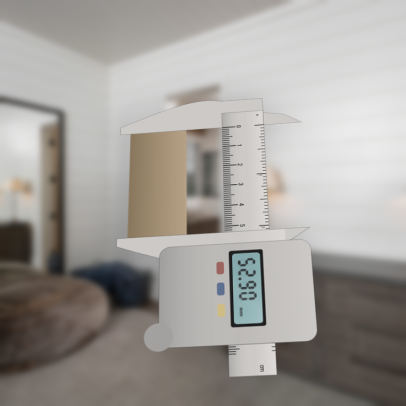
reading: mm 52.90
